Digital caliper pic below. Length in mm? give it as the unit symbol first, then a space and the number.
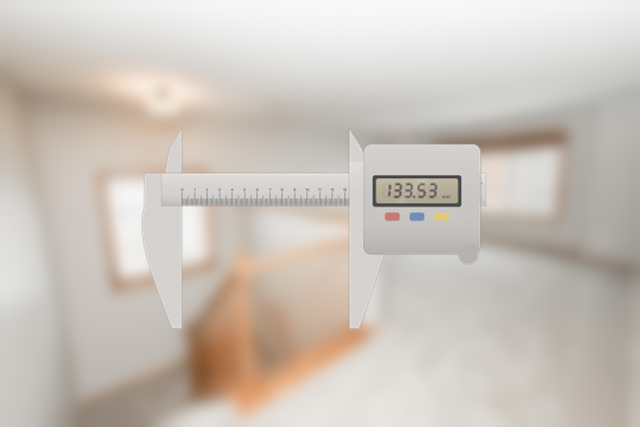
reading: mm 133.53
